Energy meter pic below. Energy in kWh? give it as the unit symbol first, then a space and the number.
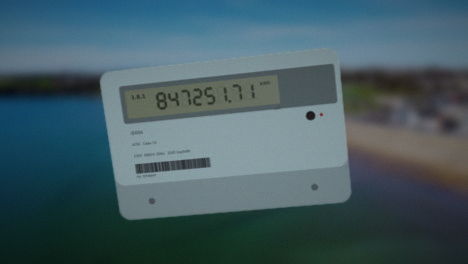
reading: kWh 847251.71
